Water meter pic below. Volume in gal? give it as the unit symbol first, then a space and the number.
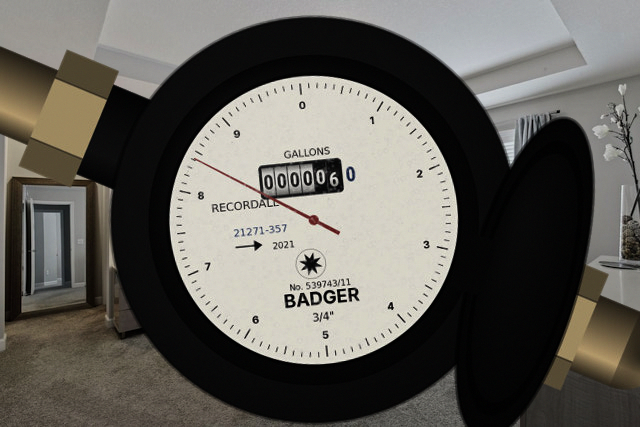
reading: gal 58.4
